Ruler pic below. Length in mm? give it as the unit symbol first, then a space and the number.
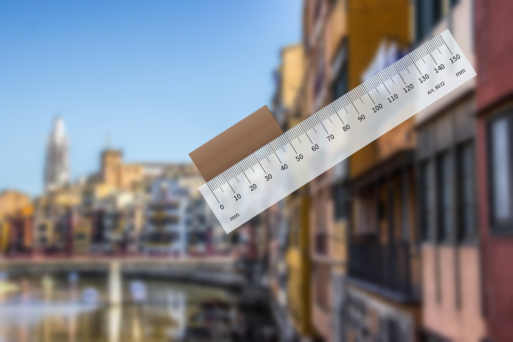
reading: mm 50
